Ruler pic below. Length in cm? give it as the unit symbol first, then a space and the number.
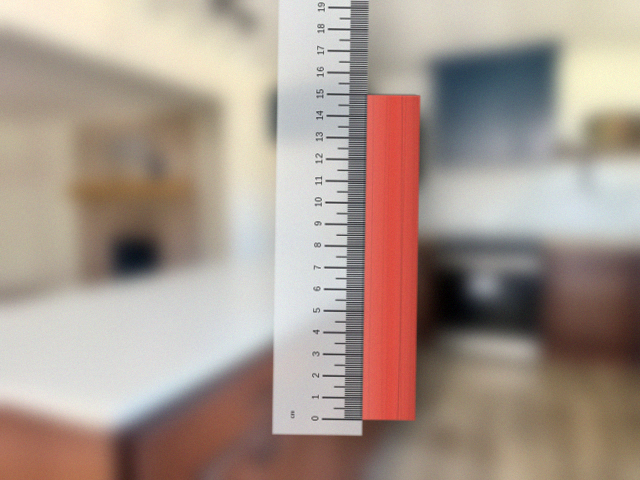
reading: cm 15
